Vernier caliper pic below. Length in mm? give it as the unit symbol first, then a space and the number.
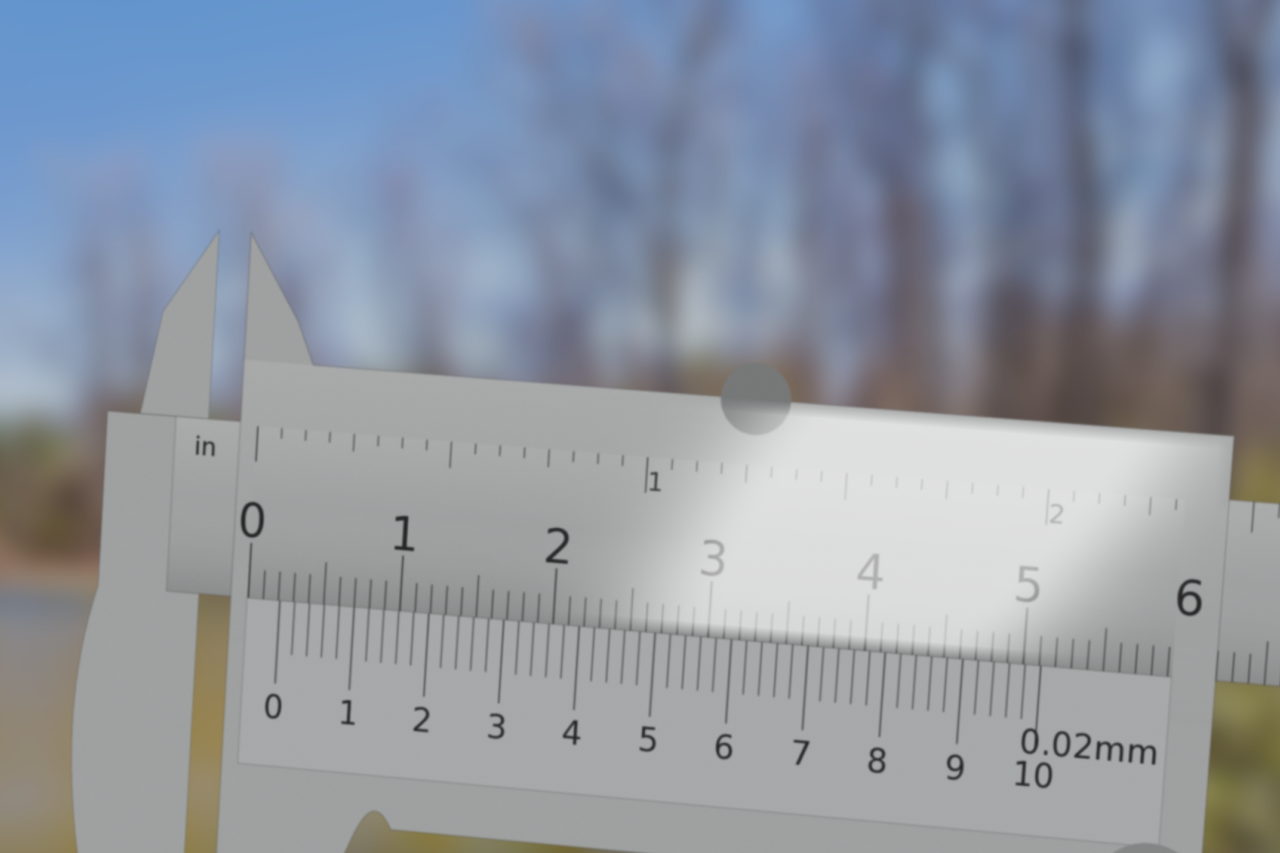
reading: mm 2.1
